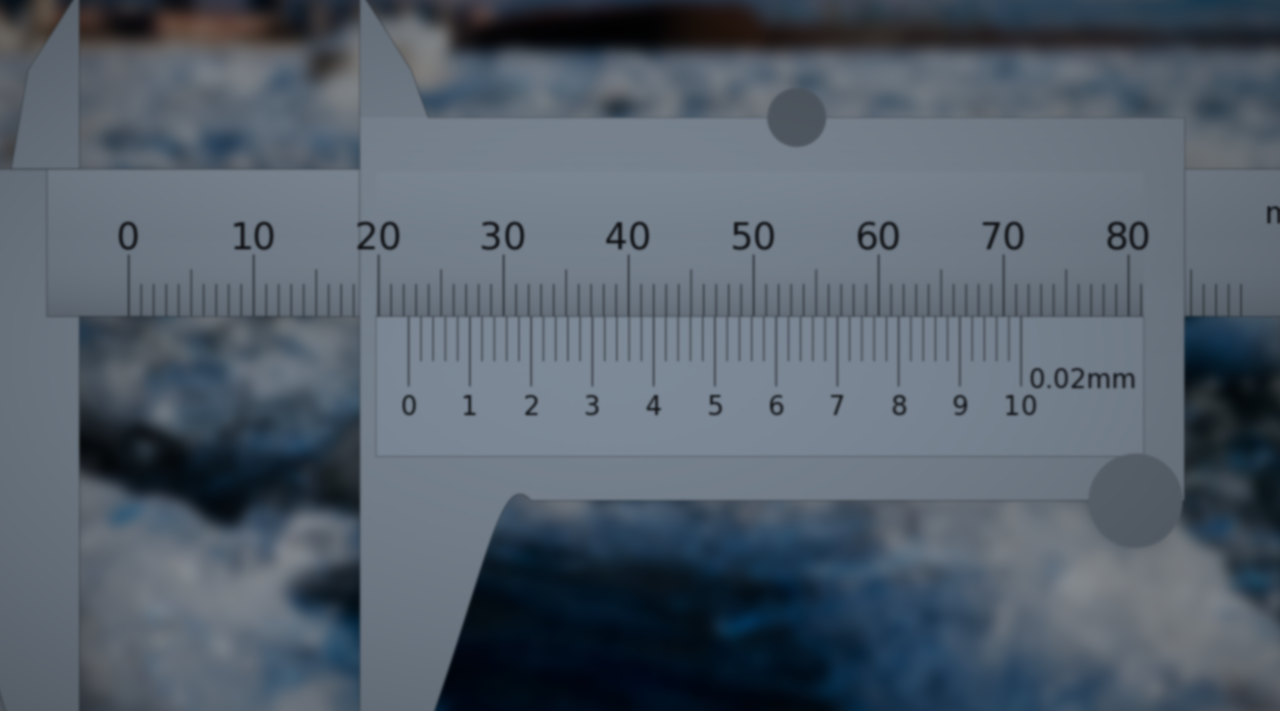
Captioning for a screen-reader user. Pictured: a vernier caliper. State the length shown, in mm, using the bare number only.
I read 22.4
